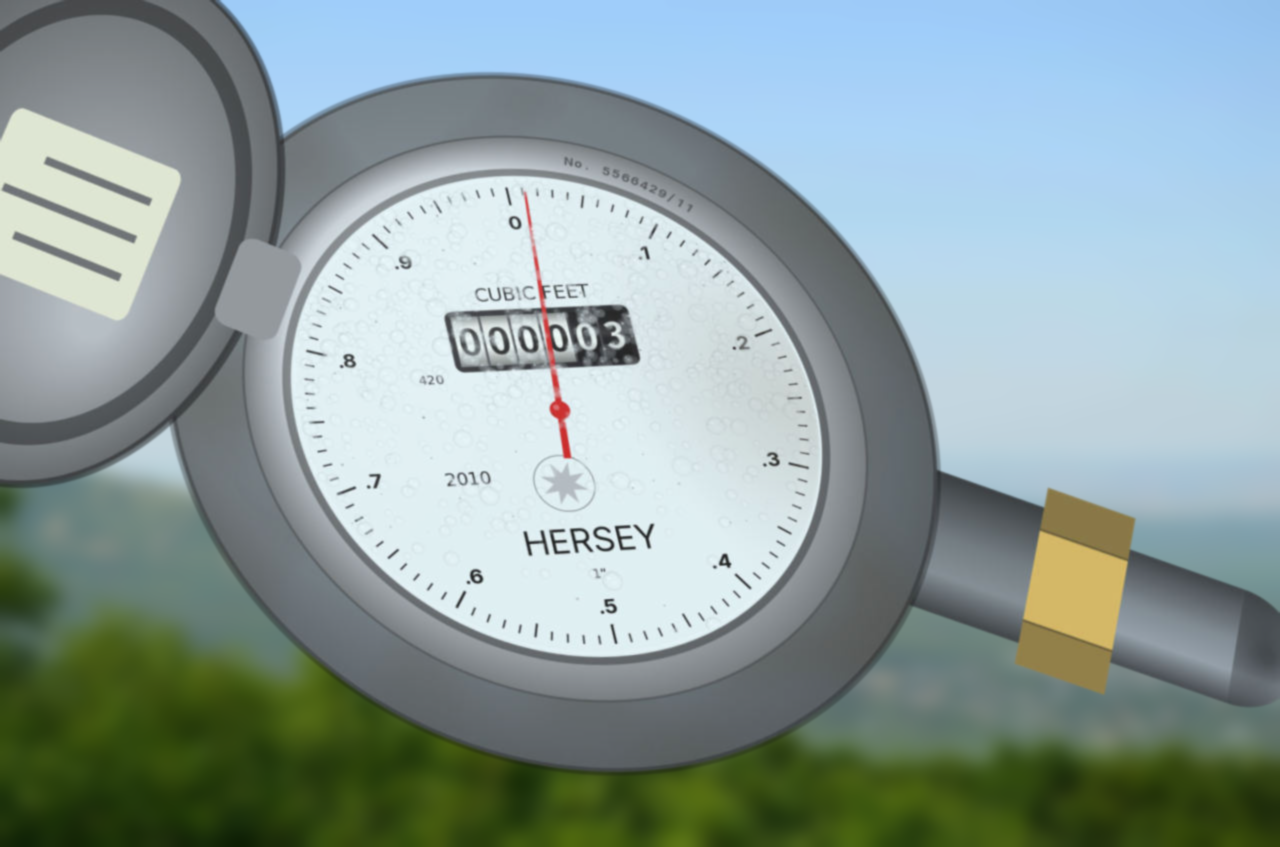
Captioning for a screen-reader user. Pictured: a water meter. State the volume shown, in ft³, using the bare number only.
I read 3.01
